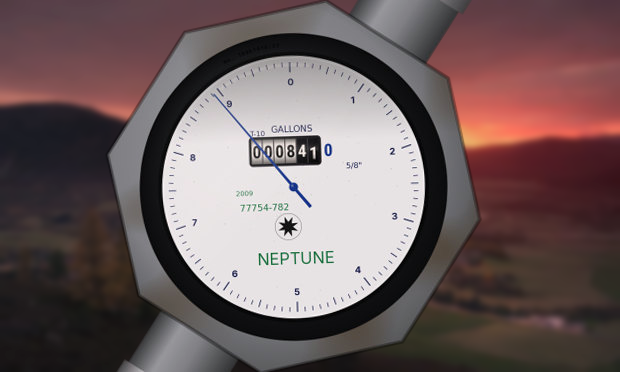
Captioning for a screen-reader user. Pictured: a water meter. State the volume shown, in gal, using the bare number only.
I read 8408.9
